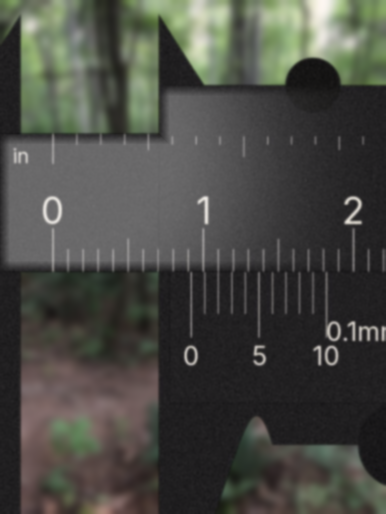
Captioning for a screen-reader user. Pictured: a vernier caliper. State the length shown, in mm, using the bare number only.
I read 9.2
